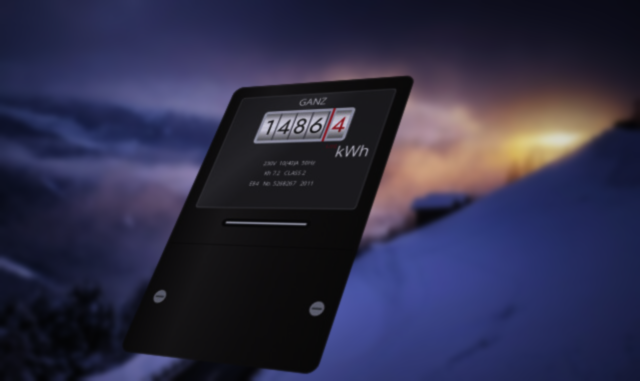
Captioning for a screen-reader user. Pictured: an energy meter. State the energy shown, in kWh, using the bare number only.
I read 1486.4
